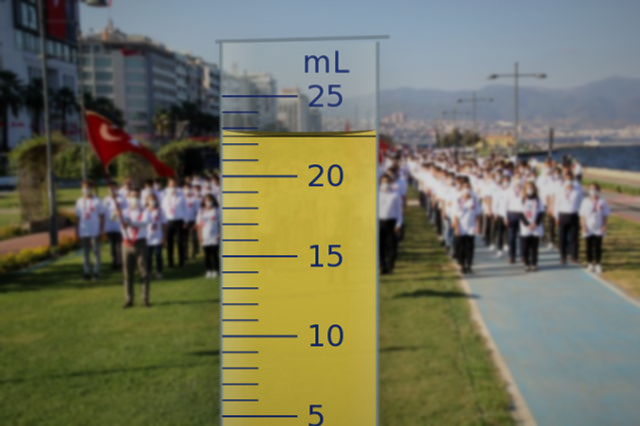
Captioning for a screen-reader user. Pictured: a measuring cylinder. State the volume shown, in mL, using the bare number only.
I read 22.5
